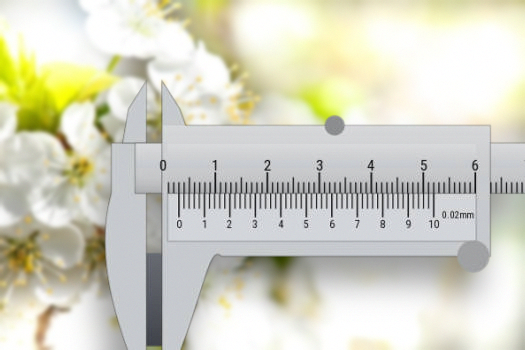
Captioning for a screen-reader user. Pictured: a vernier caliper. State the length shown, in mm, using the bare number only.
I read 3.0
